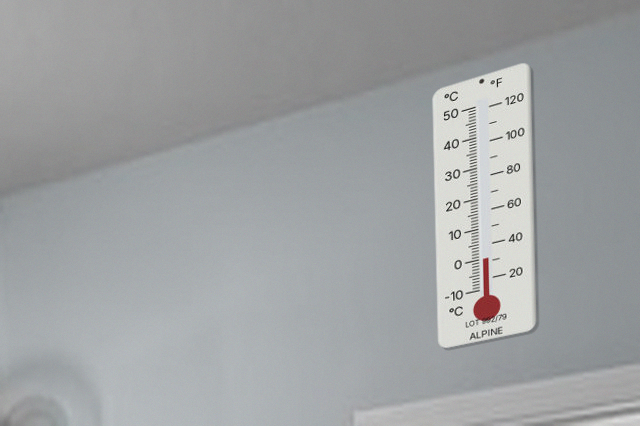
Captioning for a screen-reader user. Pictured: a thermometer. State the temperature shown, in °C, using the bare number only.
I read 0
